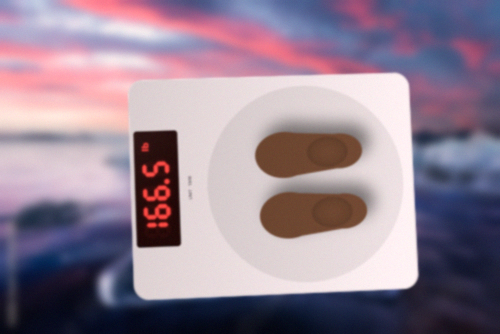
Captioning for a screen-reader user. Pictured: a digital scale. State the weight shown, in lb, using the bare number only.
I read 166.5
